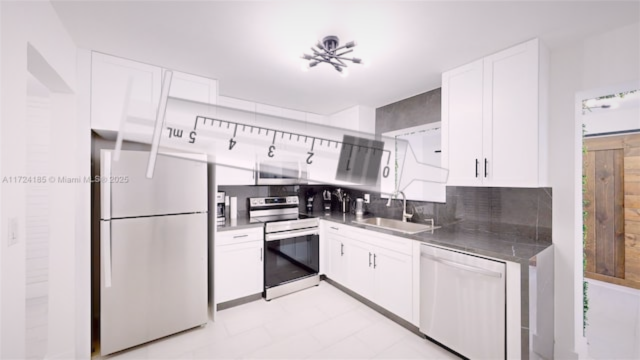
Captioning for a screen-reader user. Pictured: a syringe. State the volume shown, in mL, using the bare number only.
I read 0.2
